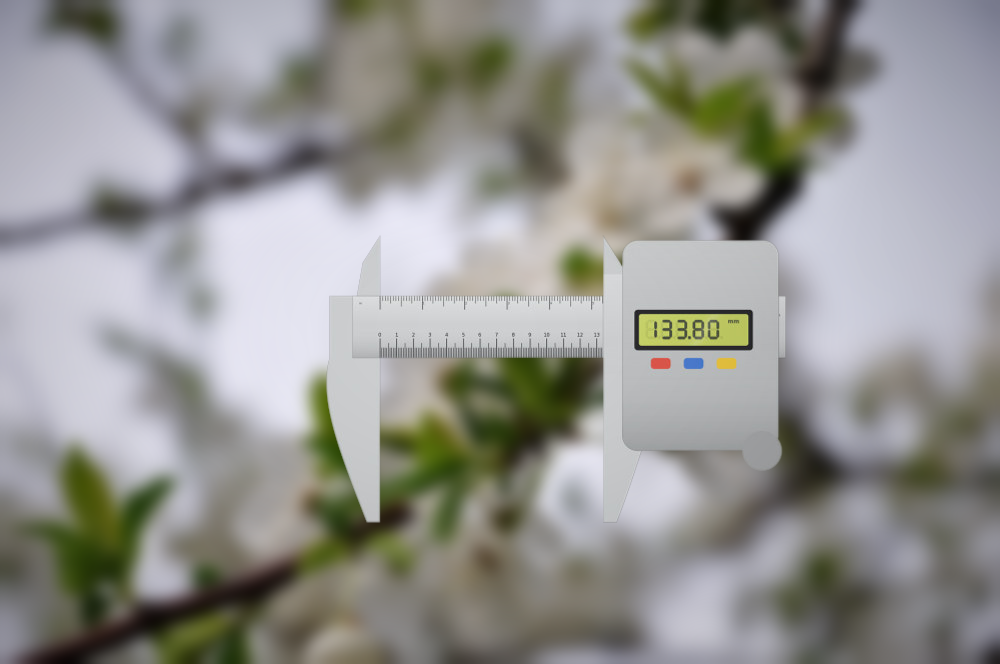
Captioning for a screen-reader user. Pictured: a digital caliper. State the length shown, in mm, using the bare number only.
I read 133.80
